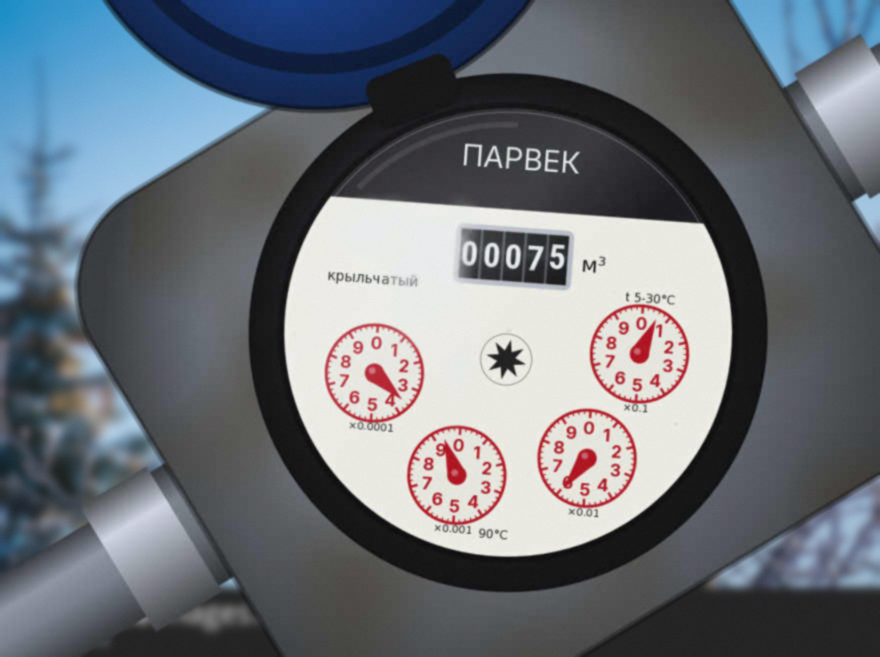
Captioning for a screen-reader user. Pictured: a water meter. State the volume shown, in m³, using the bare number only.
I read 75.0593
